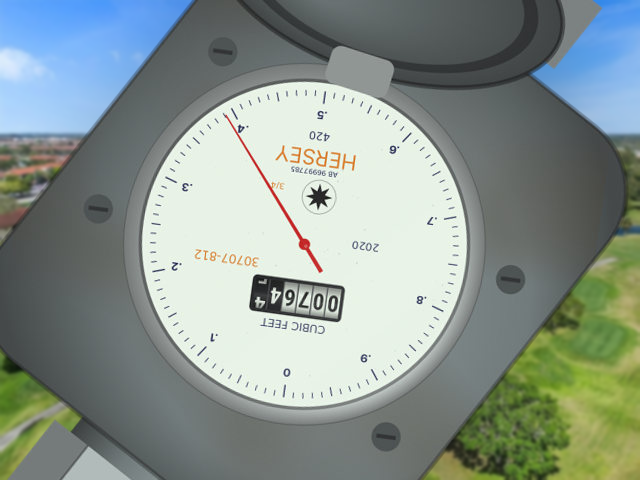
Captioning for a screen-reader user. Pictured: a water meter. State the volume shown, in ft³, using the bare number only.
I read 7644.39
